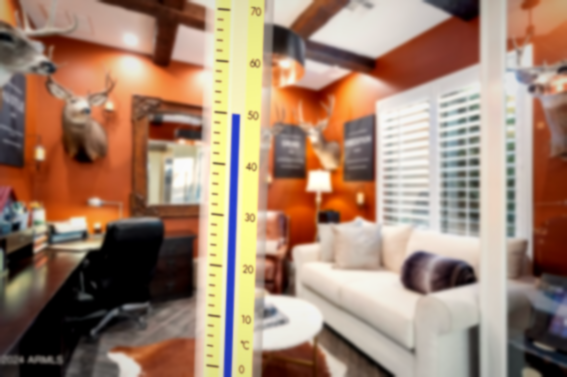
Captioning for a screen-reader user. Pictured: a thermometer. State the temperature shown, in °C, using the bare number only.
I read 50
